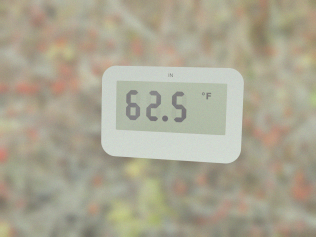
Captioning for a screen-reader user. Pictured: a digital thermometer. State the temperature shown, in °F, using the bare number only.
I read 62.5
